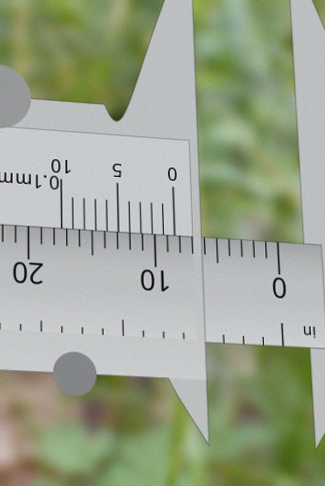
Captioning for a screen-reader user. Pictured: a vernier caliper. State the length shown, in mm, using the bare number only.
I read 8.4
